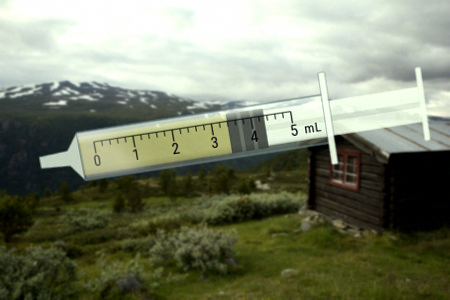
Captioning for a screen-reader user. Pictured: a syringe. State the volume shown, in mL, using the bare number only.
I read 3.4
